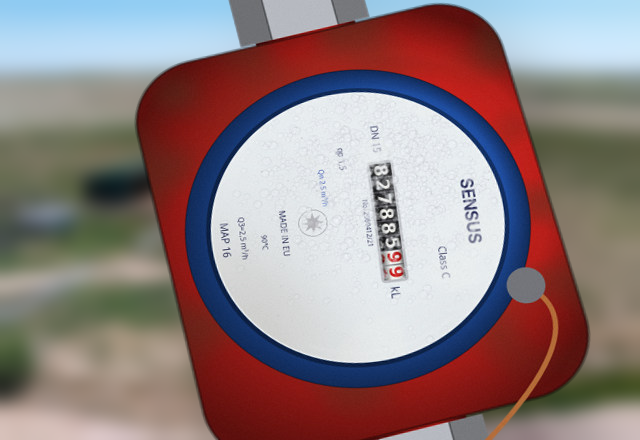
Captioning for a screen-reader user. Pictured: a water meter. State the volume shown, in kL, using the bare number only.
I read 827885.99
